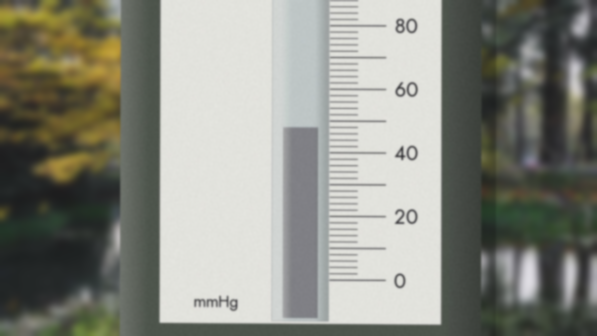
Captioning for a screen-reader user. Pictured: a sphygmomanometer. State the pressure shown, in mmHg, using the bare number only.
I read 48
